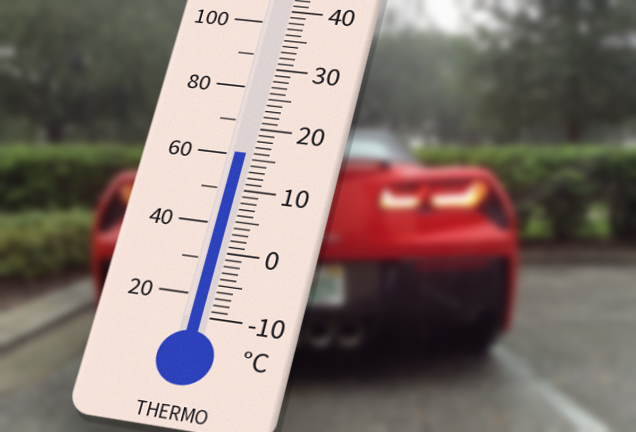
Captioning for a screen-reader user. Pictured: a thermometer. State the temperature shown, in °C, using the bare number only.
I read 16
